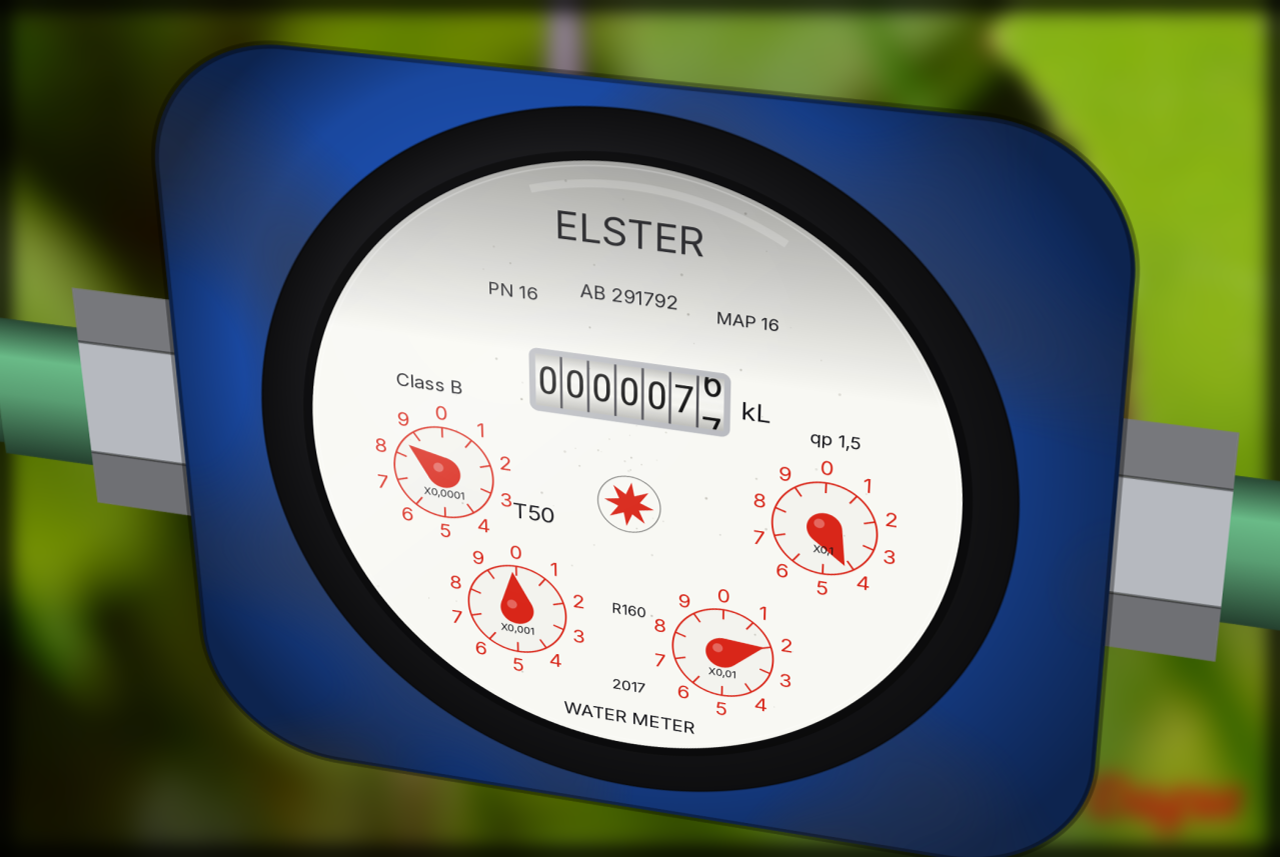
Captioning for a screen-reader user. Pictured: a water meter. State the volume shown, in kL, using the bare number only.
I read 76.4198
